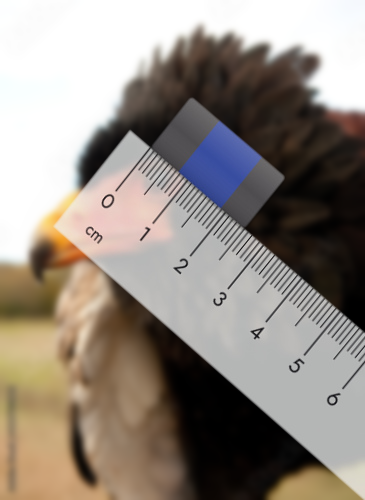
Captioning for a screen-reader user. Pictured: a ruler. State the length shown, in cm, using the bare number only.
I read 2.5
